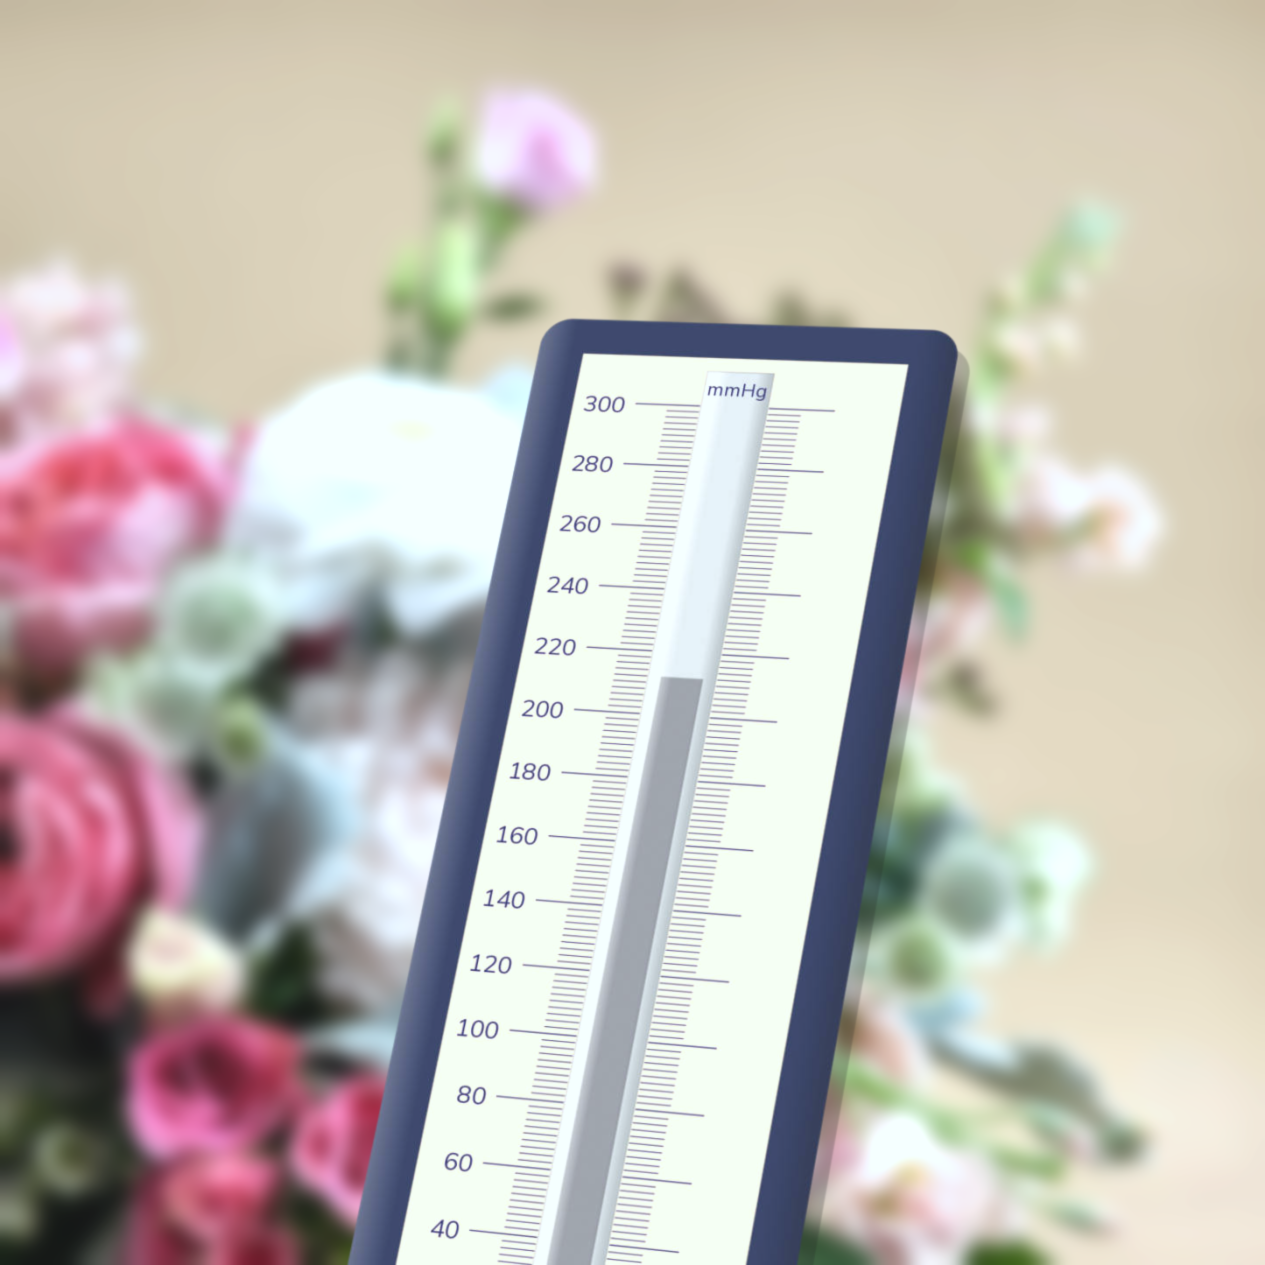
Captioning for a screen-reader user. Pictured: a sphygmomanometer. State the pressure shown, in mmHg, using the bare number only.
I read 212
